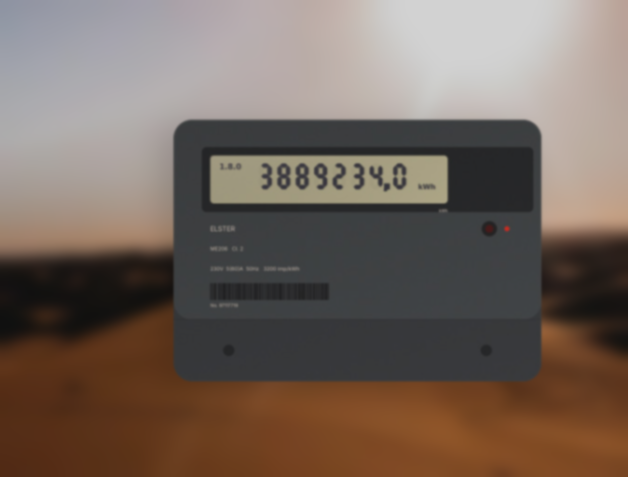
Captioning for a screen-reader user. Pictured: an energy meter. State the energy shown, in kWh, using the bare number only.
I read 3889234.0
